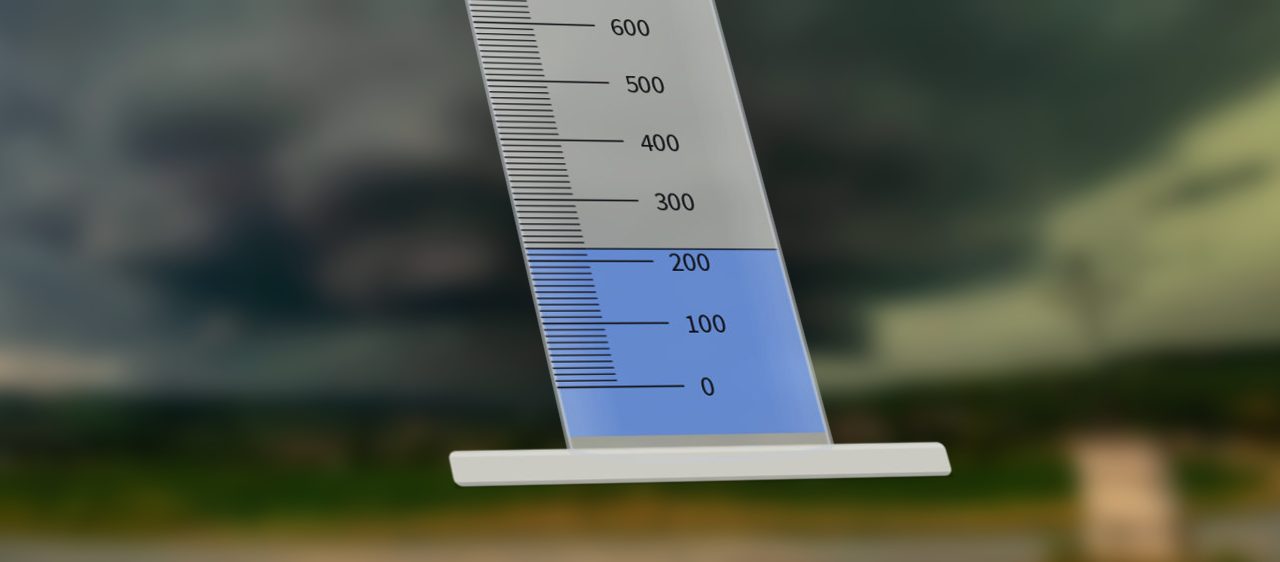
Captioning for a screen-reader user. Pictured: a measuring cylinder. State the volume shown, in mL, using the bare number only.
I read 220
